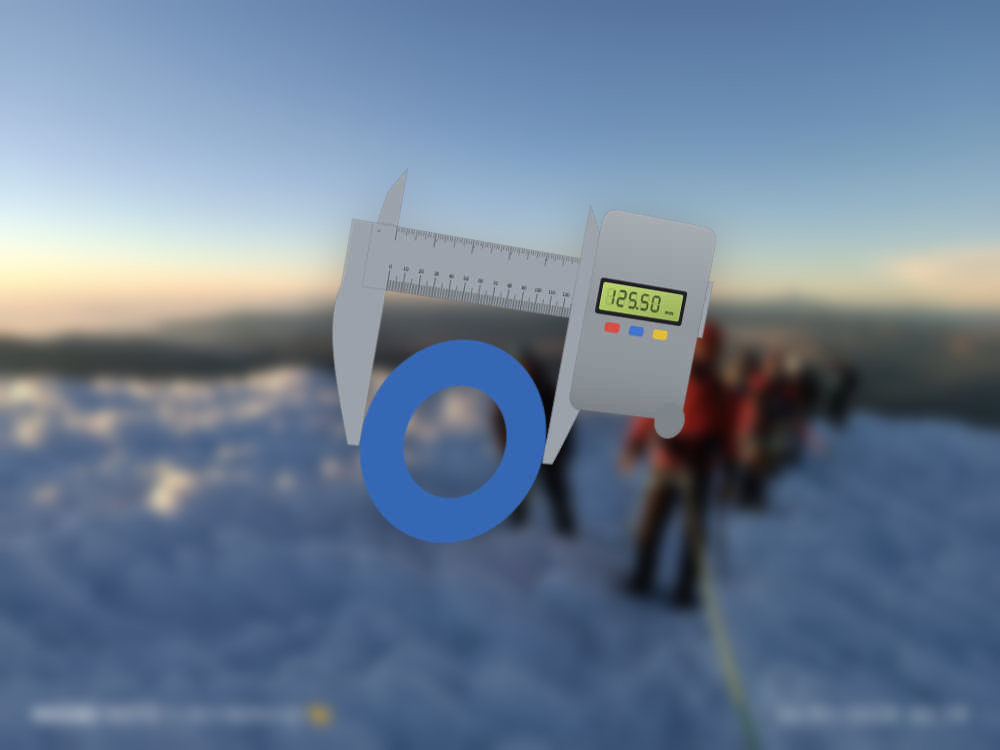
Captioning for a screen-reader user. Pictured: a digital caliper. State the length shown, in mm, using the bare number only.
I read 125.50
